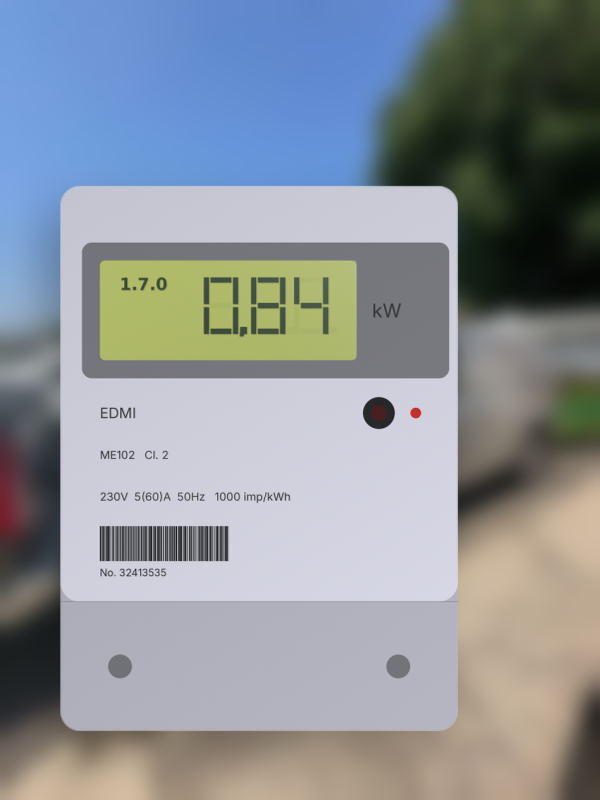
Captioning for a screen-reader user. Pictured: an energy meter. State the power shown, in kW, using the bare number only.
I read 0.84
